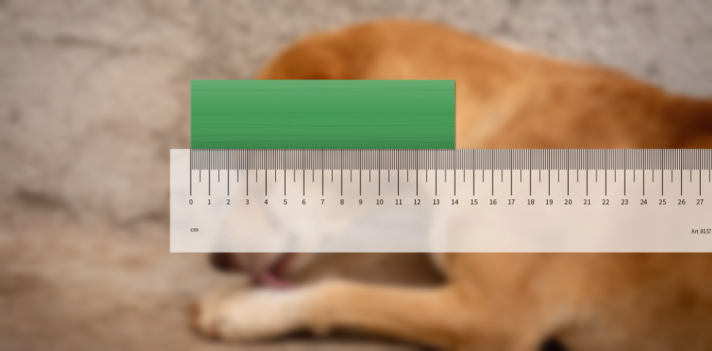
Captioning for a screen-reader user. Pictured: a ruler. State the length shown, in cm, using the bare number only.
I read 14
